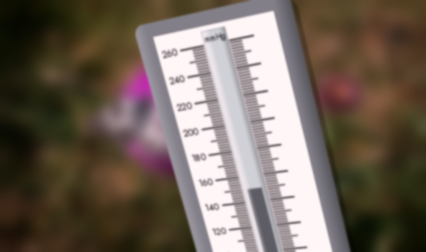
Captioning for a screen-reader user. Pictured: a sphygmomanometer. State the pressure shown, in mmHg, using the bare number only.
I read 150
